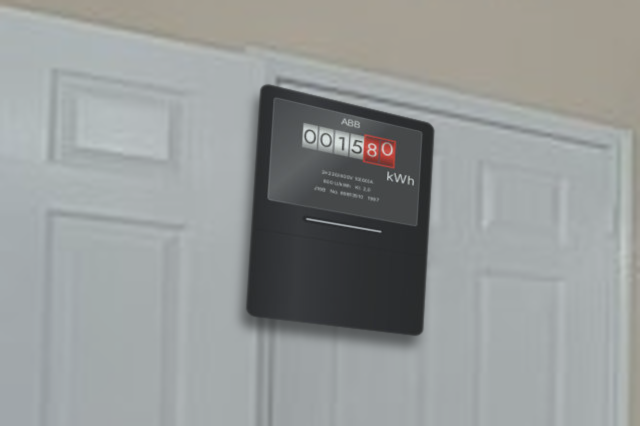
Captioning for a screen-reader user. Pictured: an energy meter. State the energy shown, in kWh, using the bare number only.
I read 15.80
